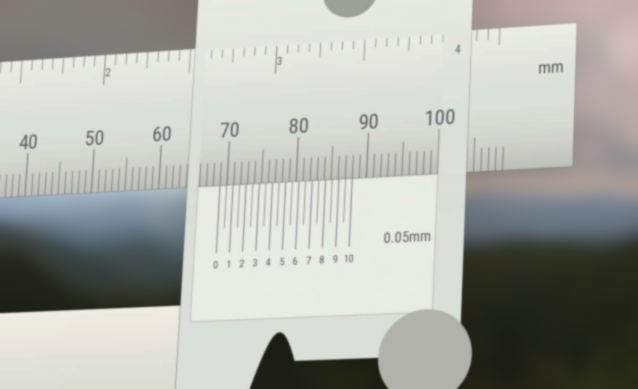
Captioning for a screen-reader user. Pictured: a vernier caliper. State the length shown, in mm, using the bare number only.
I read 69.0
